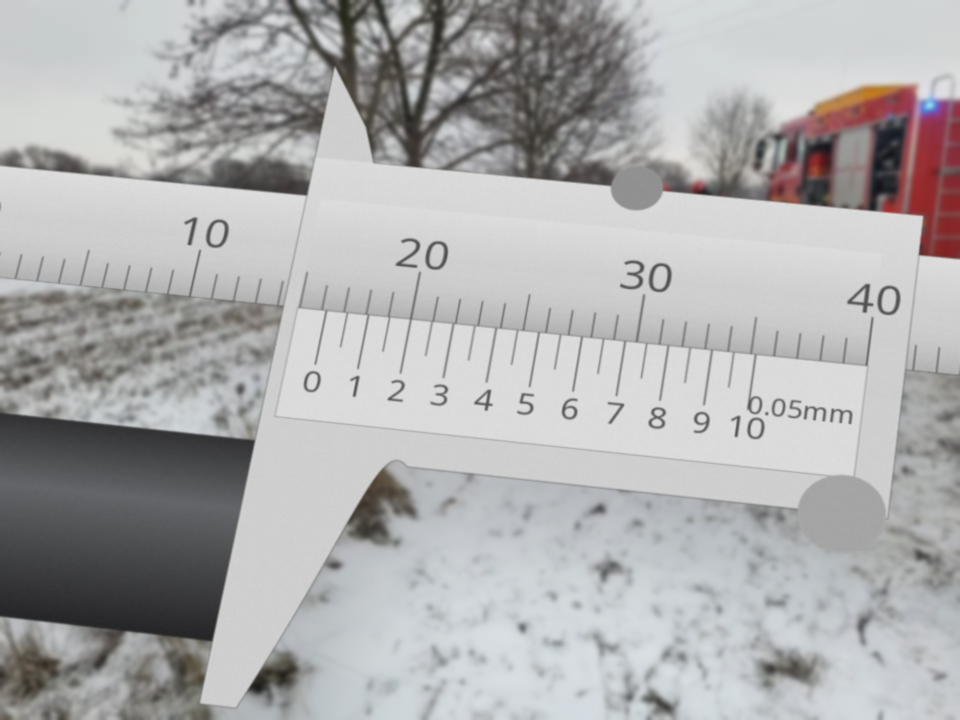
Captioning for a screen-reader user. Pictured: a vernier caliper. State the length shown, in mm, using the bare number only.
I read 16.2
